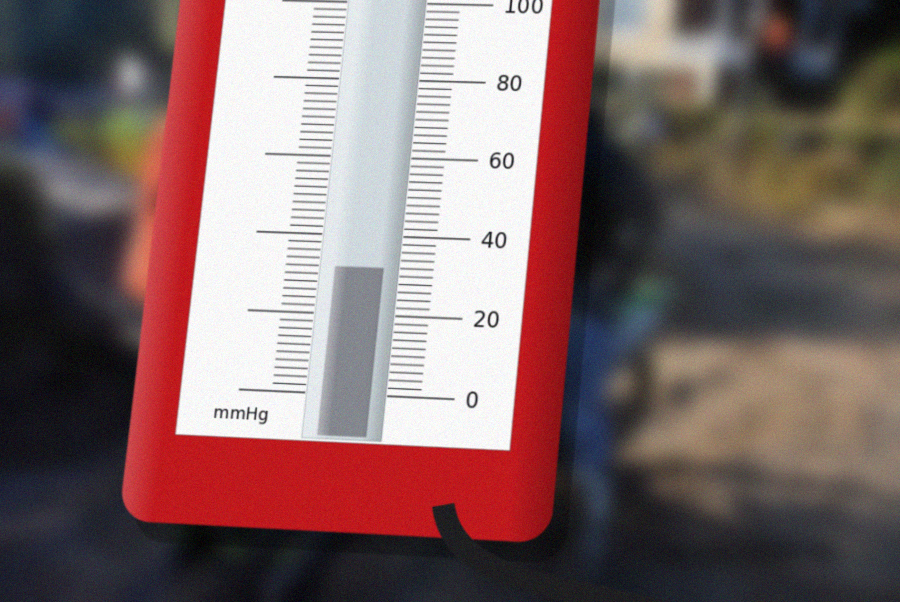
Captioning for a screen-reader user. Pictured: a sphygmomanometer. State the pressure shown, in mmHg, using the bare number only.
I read 32
